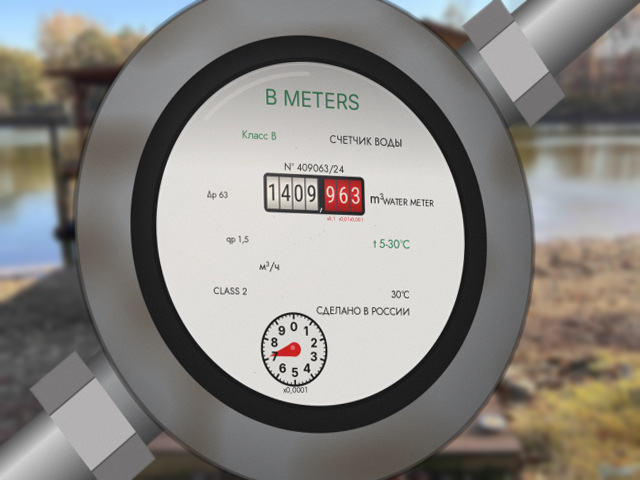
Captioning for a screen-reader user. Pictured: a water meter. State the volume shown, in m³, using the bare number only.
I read 1409.9637
